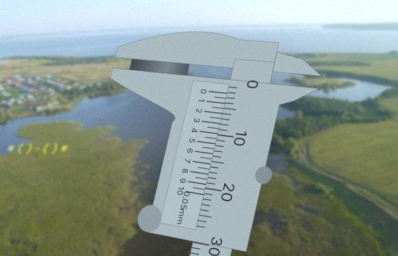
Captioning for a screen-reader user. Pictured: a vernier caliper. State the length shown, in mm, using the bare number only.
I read 2.2
